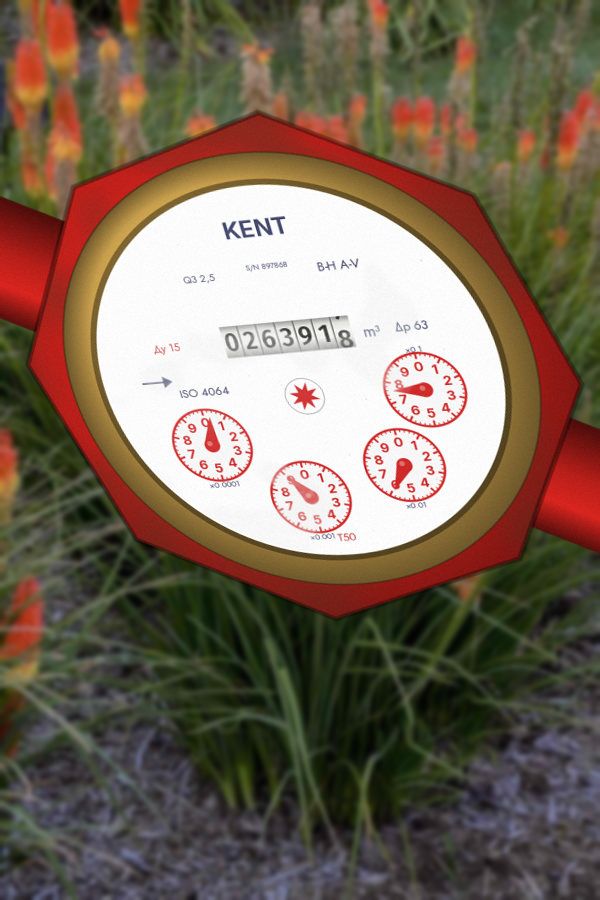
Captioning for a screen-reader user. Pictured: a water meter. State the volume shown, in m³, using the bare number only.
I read 263917.7590
